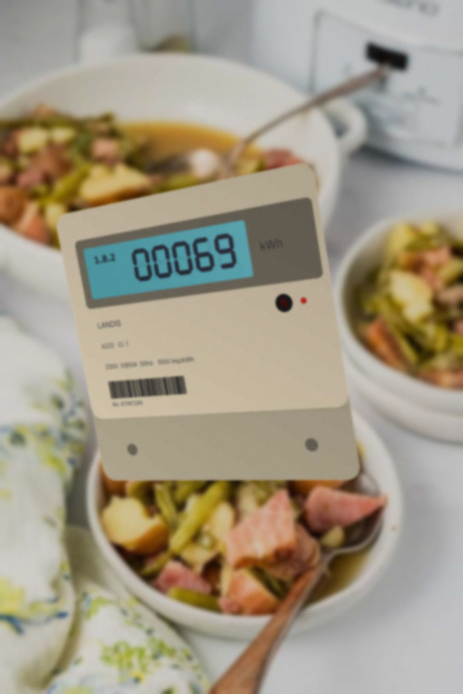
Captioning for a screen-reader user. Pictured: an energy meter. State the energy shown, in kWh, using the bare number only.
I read 69
